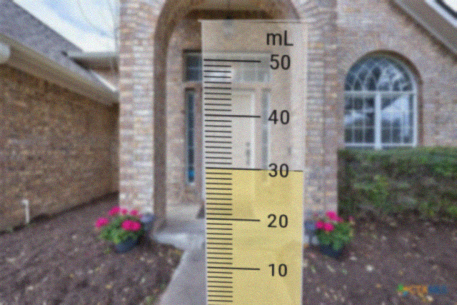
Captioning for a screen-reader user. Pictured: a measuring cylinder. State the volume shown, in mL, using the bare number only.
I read 30
